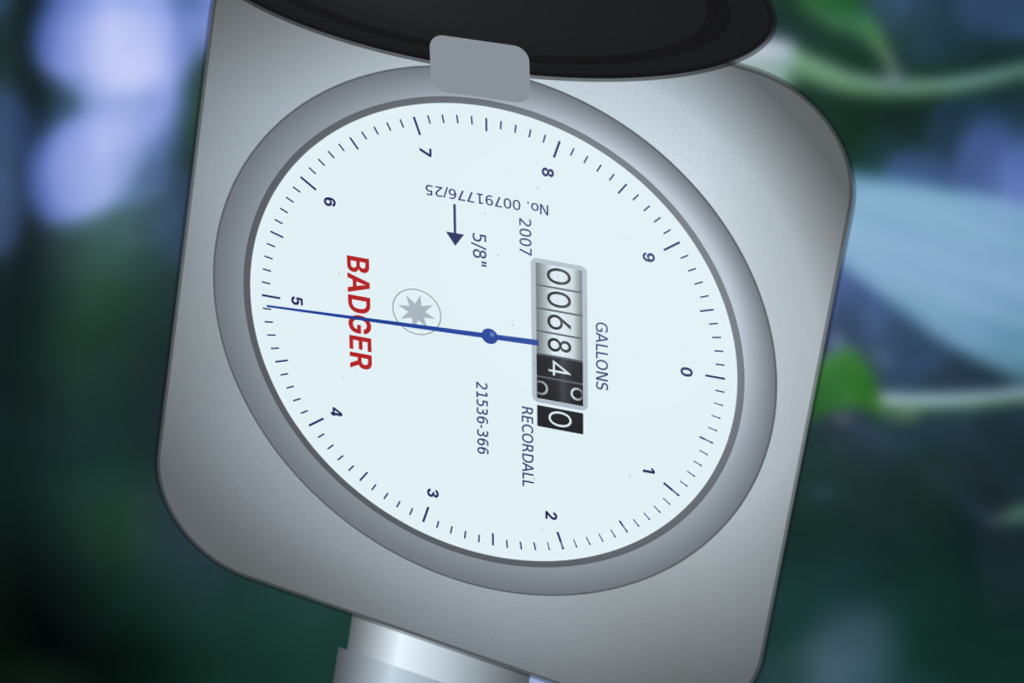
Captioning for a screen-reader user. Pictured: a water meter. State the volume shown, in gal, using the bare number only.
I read 68484.9
